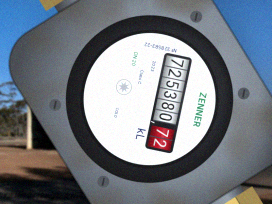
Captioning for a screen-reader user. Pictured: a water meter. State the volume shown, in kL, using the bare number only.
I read 725380.72
